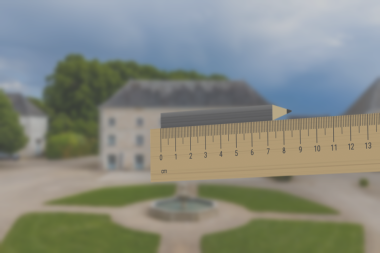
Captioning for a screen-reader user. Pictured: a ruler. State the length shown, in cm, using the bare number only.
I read 8.5
